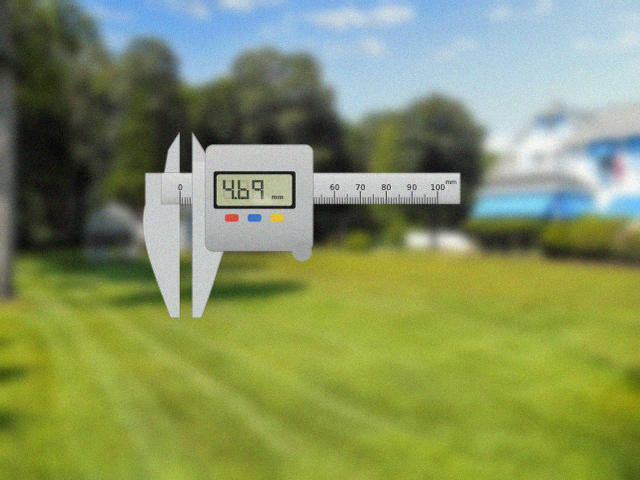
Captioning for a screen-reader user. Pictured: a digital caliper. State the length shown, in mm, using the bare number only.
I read 4.69
